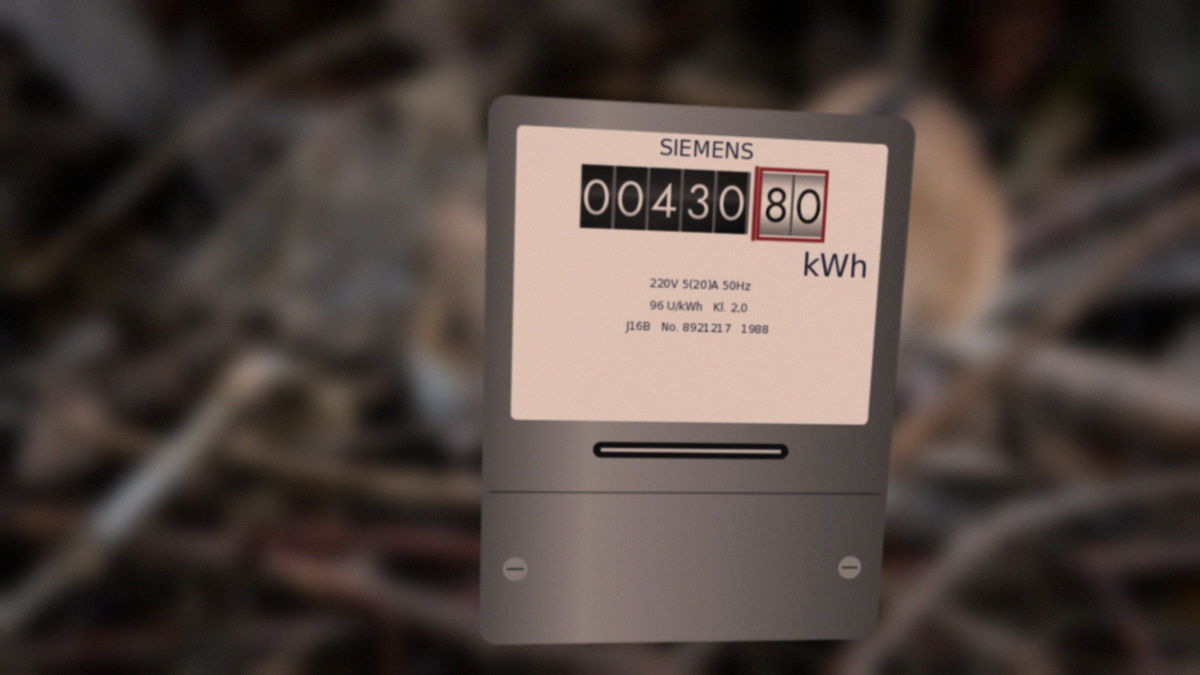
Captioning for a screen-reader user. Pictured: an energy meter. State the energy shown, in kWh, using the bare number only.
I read 430.80
